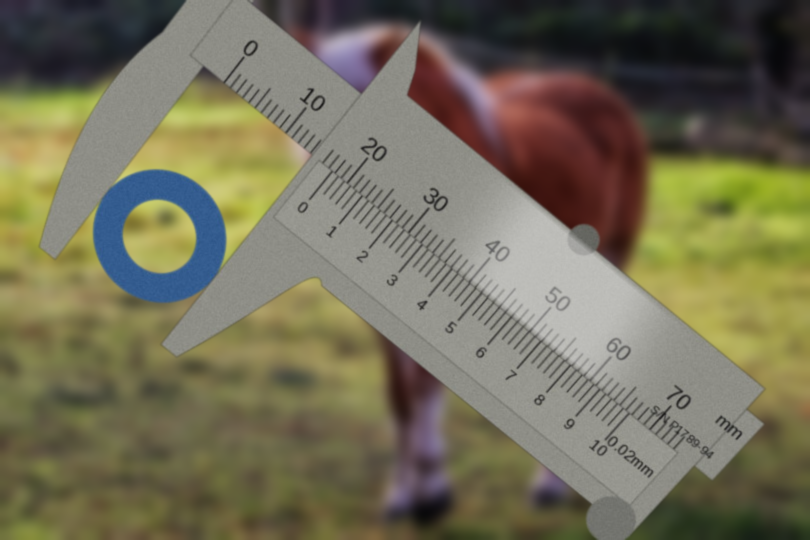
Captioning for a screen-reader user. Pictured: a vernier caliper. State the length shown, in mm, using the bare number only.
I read 17.6
